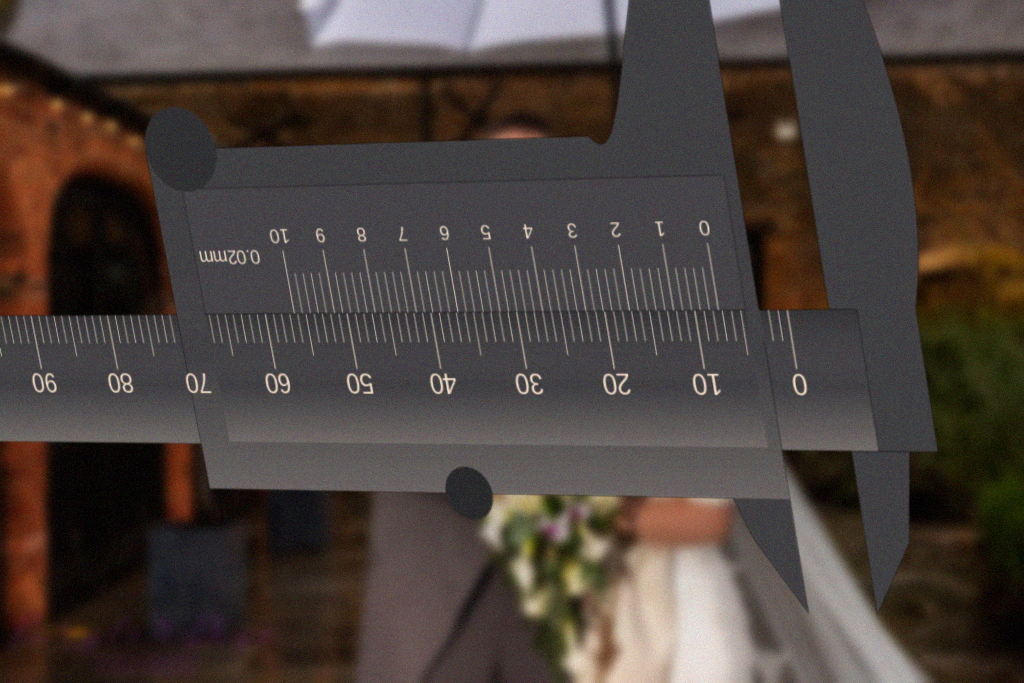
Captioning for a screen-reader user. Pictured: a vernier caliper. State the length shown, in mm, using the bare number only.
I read 7.4
